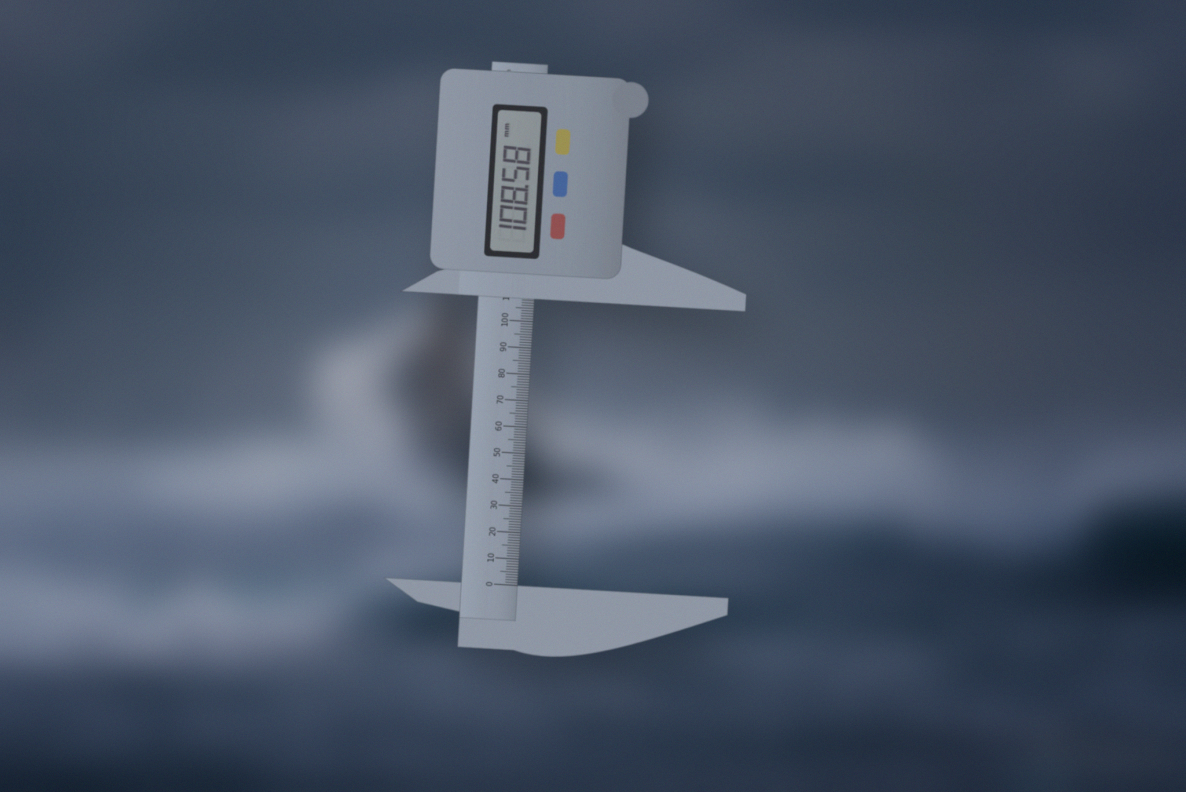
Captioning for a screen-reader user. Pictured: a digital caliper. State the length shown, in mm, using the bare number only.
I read 108.58
